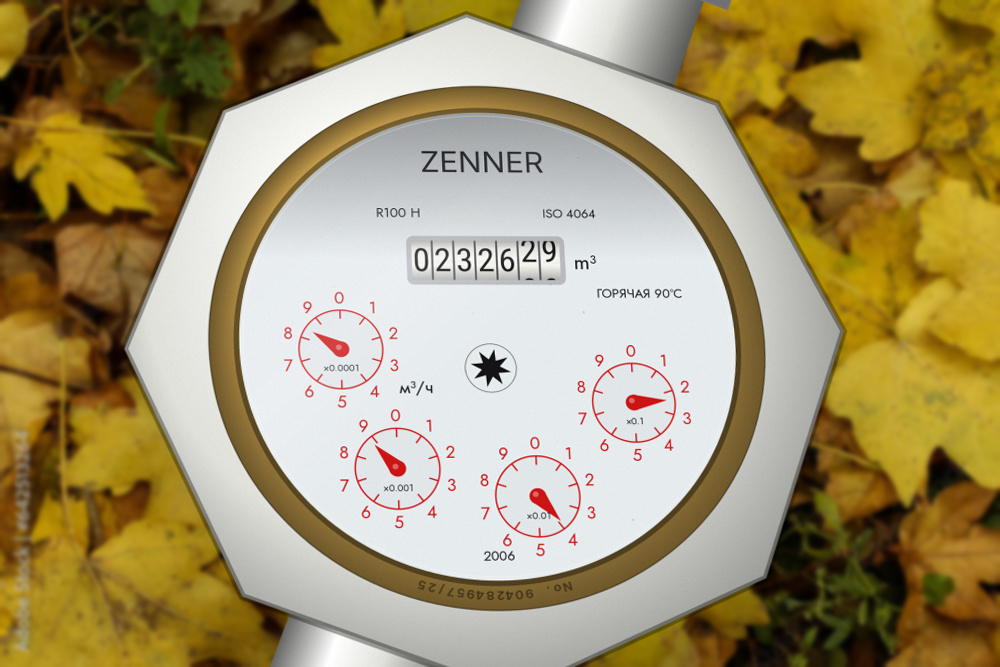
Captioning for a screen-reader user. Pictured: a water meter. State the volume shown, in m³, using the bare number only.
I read 232629.2388
